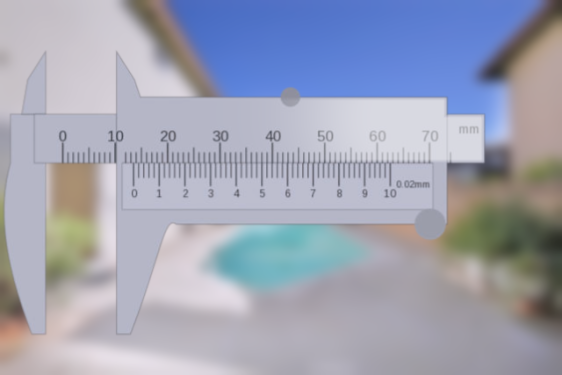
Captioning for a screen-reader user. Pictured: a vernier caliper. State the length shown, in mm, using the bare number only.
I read 13.5
